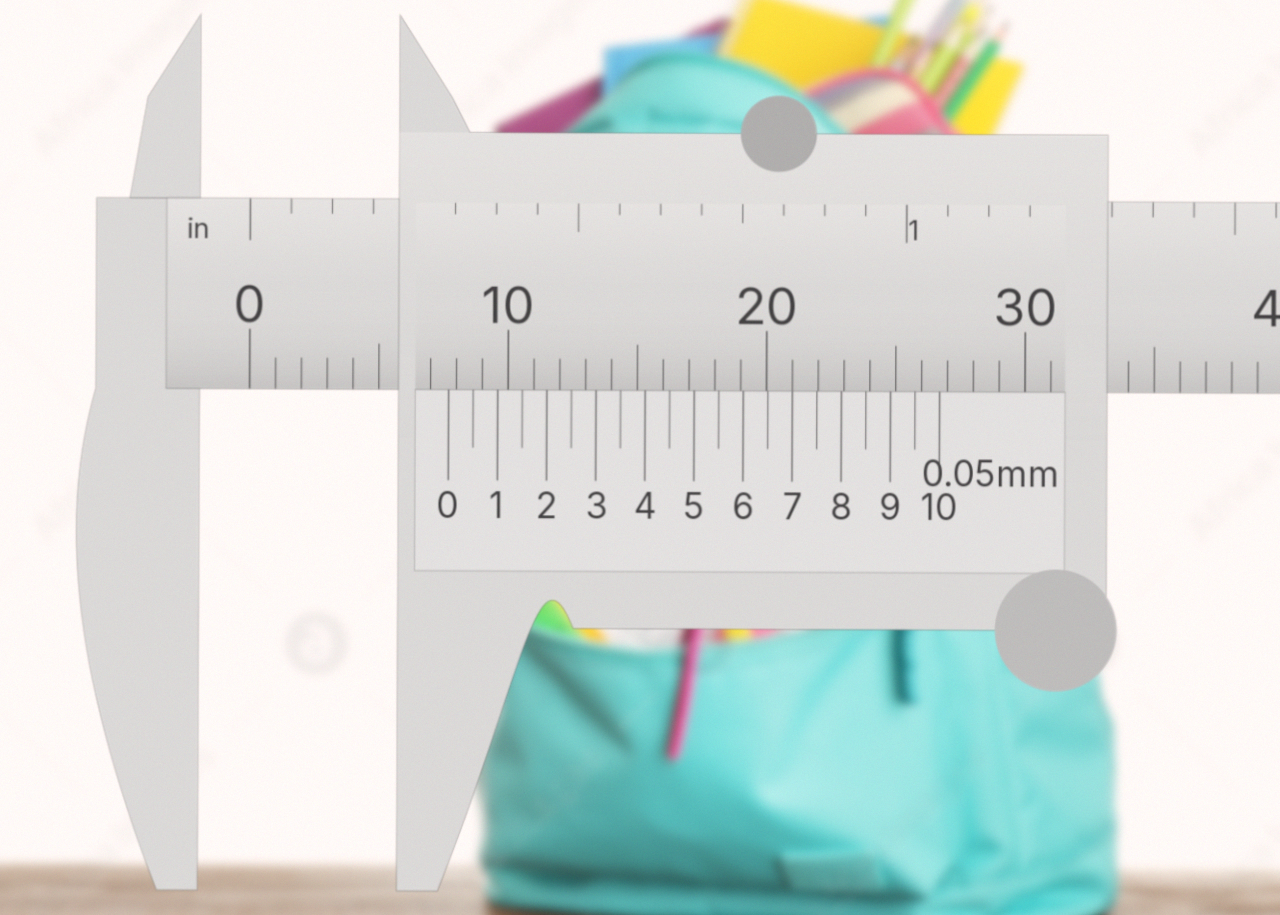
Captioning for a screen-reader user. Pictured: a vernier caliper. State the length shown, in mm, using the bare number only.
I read 7.7
